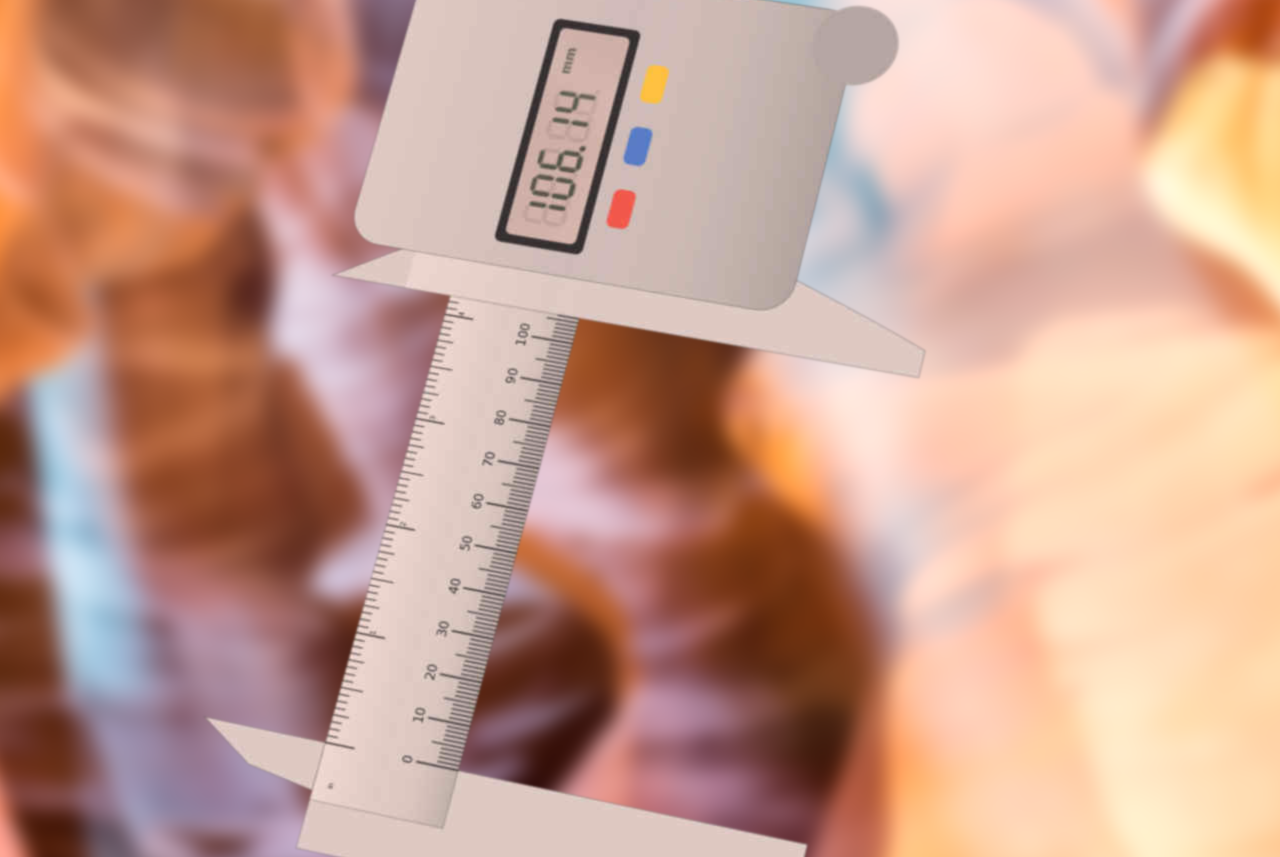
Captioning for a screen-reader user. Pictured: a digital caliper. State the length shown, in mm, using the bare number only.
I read 106.14
